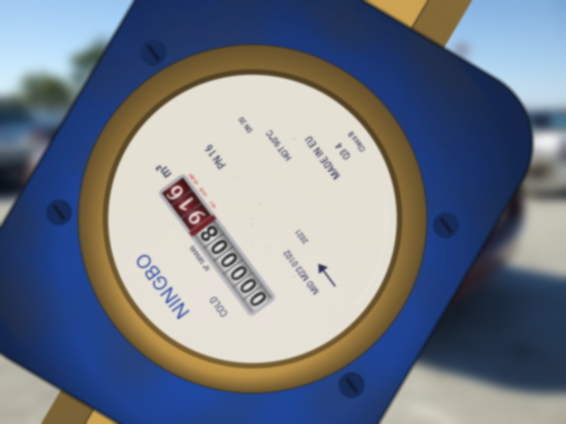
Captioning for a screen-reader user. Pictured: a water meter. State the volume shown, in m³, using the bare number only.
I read 8.916
